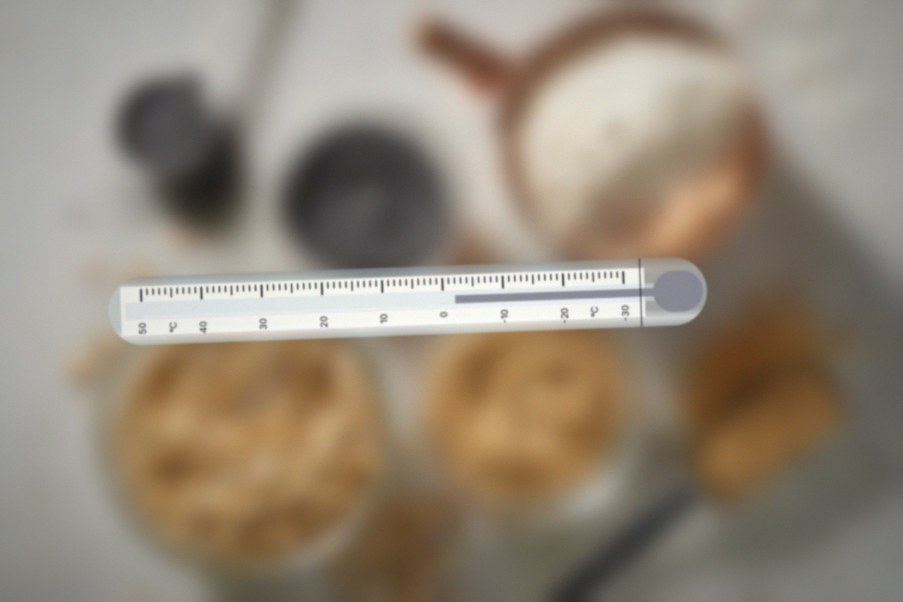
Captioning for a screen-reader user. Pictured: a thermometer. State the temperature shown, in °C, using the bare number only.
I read -2
